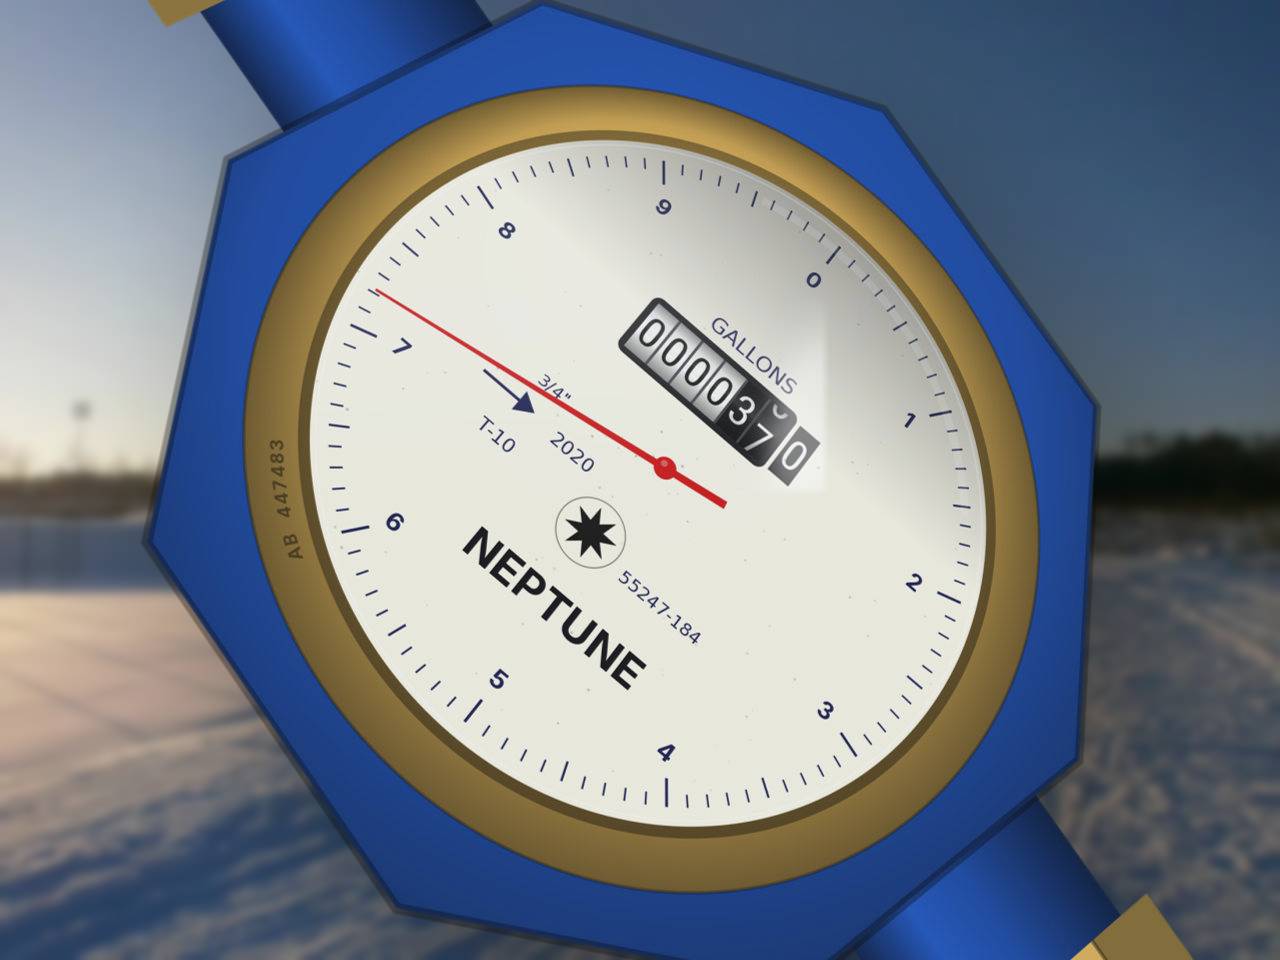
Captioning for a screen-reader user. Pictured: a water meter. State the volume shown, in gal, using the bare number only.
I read 367.2
